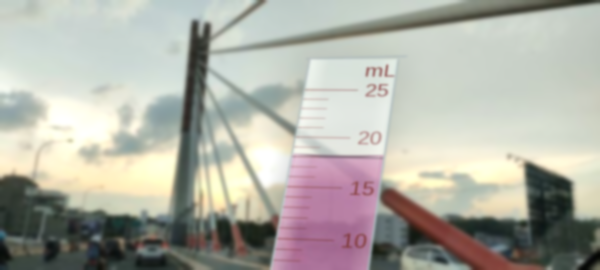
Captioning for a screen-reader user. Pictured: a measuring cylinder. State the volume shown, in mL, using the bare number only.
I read 18
